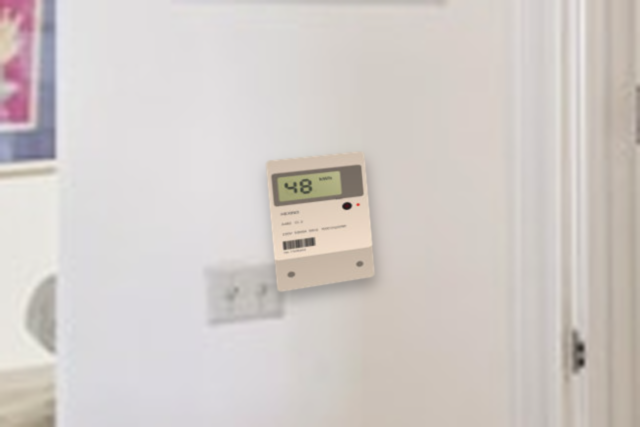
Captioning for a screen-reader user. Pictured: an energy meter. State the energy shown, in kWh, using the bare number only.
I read 48
